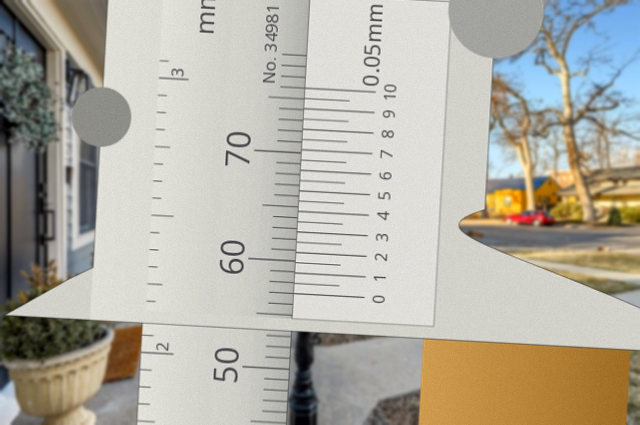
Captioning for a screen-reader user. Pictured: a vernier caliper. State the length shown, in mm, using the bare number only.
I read 57.0
